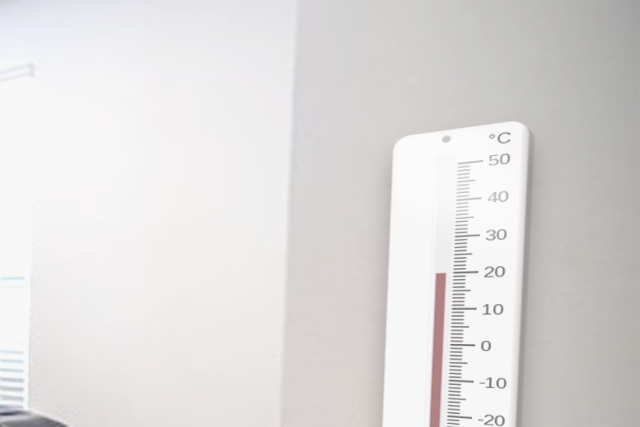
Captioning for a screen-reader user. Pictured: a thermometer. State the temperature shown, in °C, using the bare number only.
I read 20
